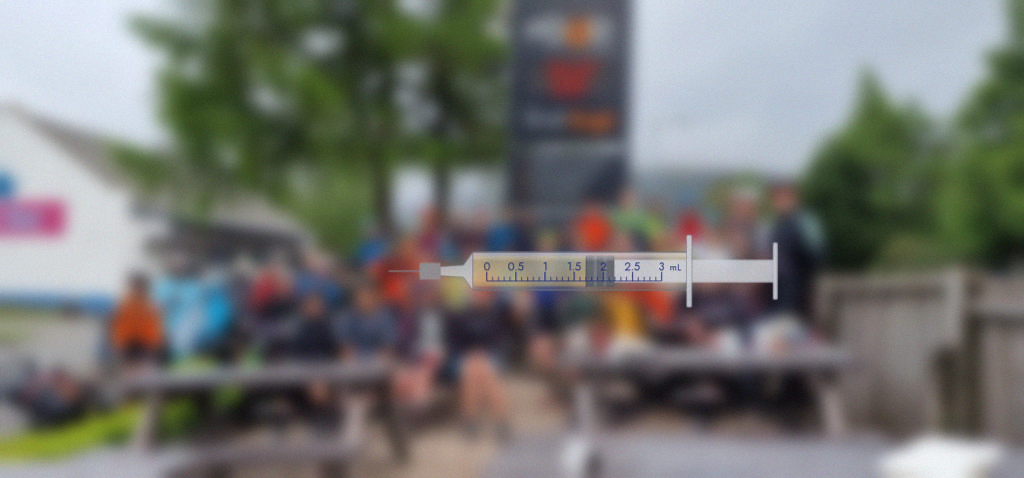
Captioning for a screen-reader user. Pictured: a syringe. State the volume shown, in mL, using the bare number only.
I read 1.7
